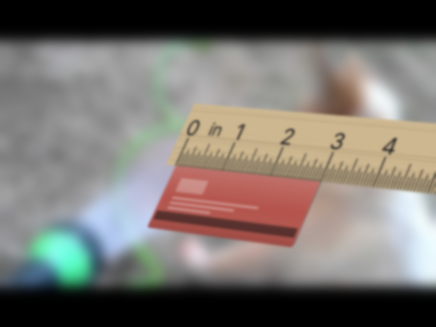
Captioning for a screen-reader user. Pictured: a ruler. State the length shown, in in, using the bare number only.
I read 3
